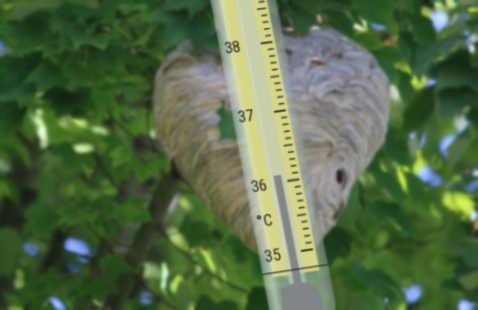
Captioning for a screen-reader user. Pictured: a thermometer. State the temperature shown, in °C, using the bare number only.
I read 36.1
